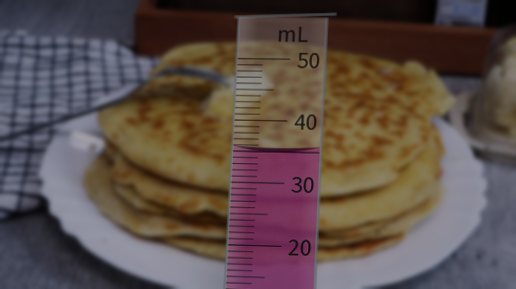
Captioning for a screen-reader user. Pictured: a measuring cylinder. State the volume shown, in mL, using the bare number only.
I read 35
